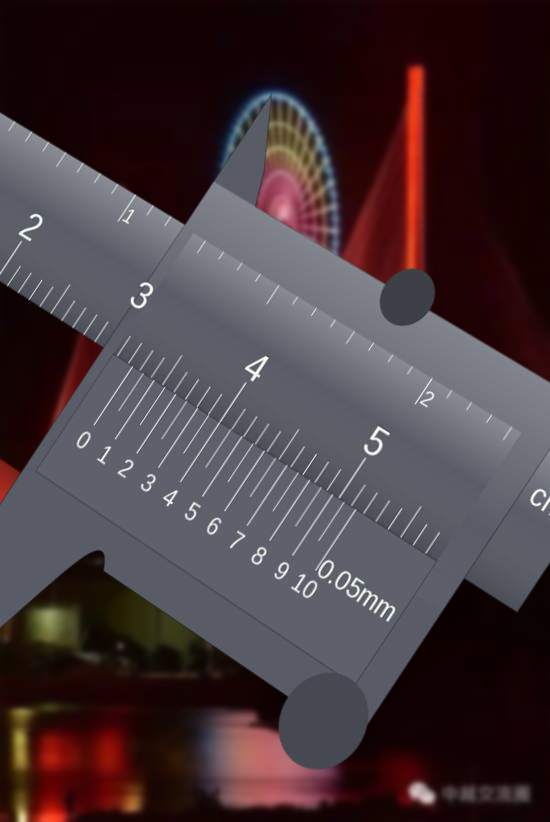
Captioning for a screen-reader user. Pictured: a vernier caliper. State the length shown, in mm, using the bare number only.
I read 32.4
